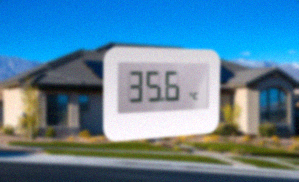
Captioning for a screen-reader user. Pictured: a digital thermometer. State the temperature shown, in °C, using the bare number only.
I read 35.6
